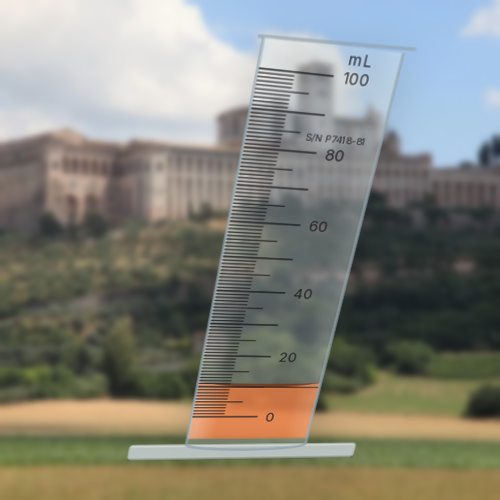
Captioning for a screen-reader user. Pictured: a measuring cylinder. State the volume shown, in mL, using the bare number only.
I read 10
